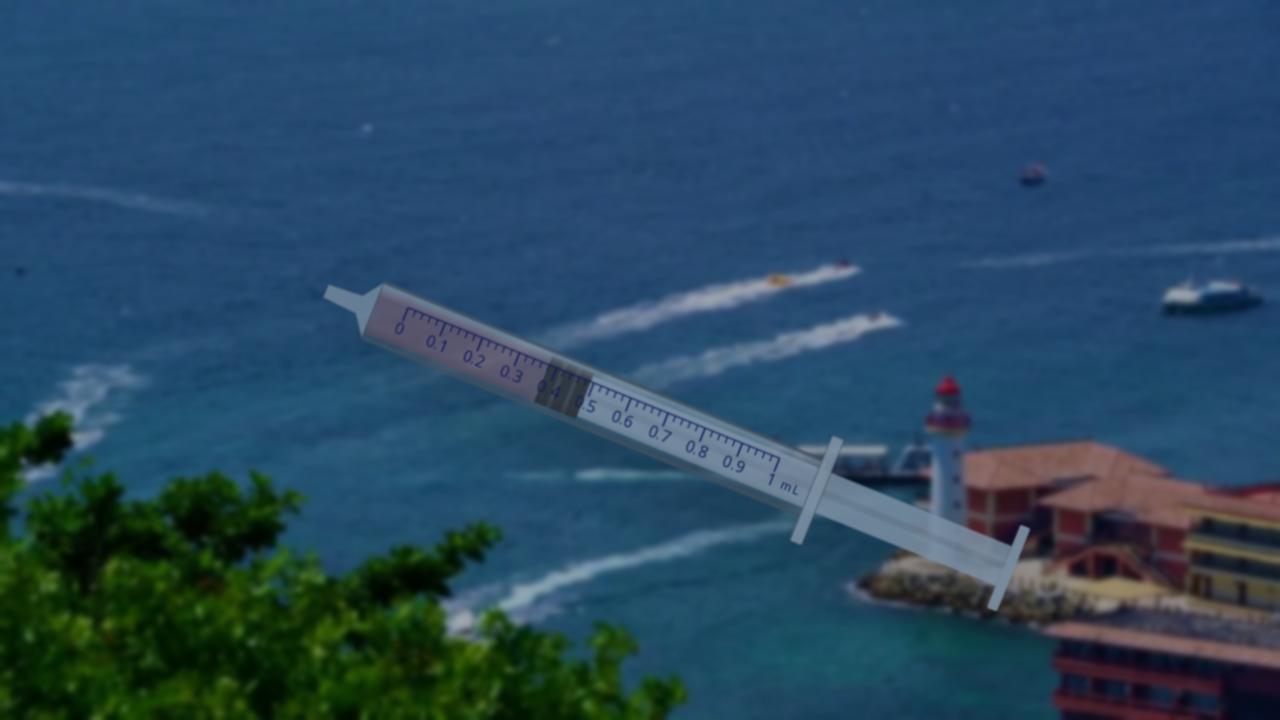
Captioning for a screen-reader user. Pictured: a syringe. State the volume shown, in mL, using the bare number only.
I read 0.38
